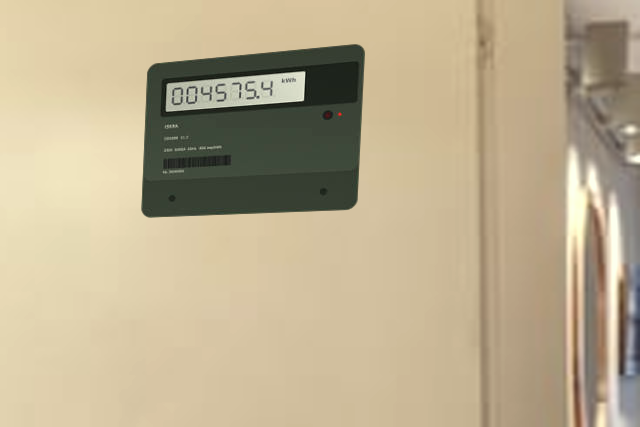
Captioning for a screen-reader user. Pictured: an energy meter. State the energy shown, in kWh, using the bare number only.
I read 4575.4
